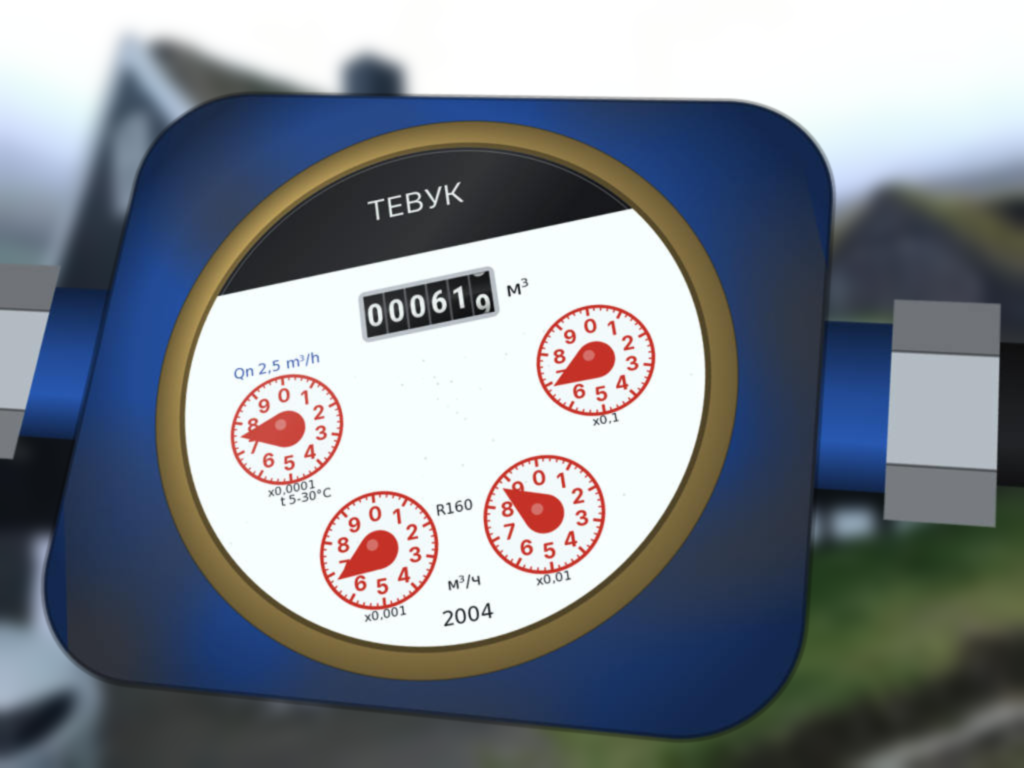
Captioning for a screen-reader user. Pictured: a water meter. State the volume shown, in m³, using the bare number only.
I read 618.6867
